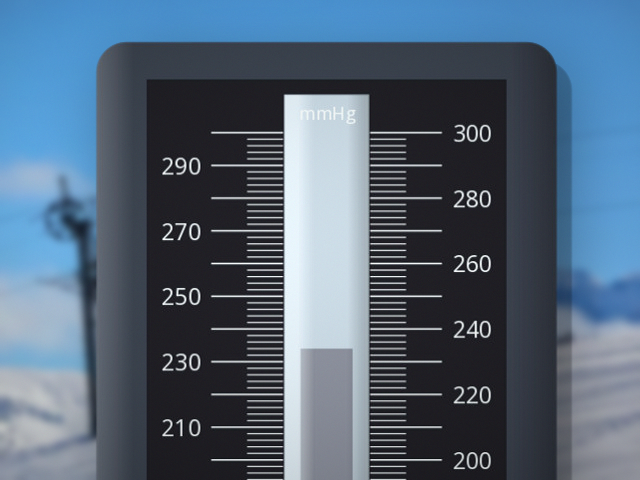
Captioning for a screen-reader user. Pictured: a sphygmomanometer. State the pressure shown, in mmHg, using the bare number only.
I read 234
